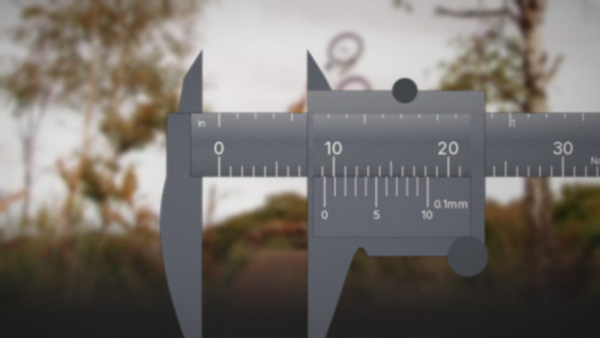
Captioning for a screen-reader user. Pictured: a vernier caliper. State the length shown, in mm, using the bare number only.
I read 9.2
